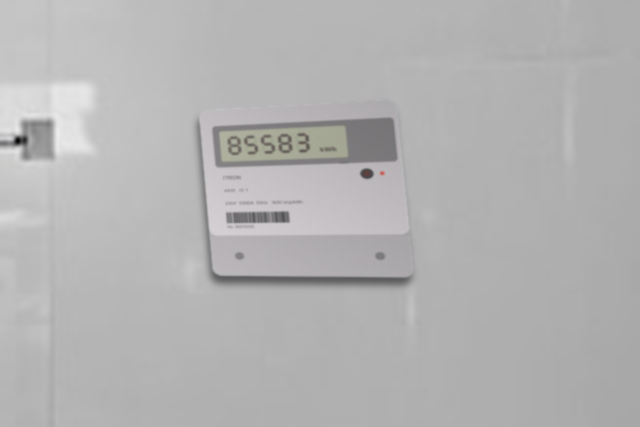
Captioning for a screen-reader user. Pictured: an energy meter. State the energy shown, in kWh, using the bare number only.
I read 85583
